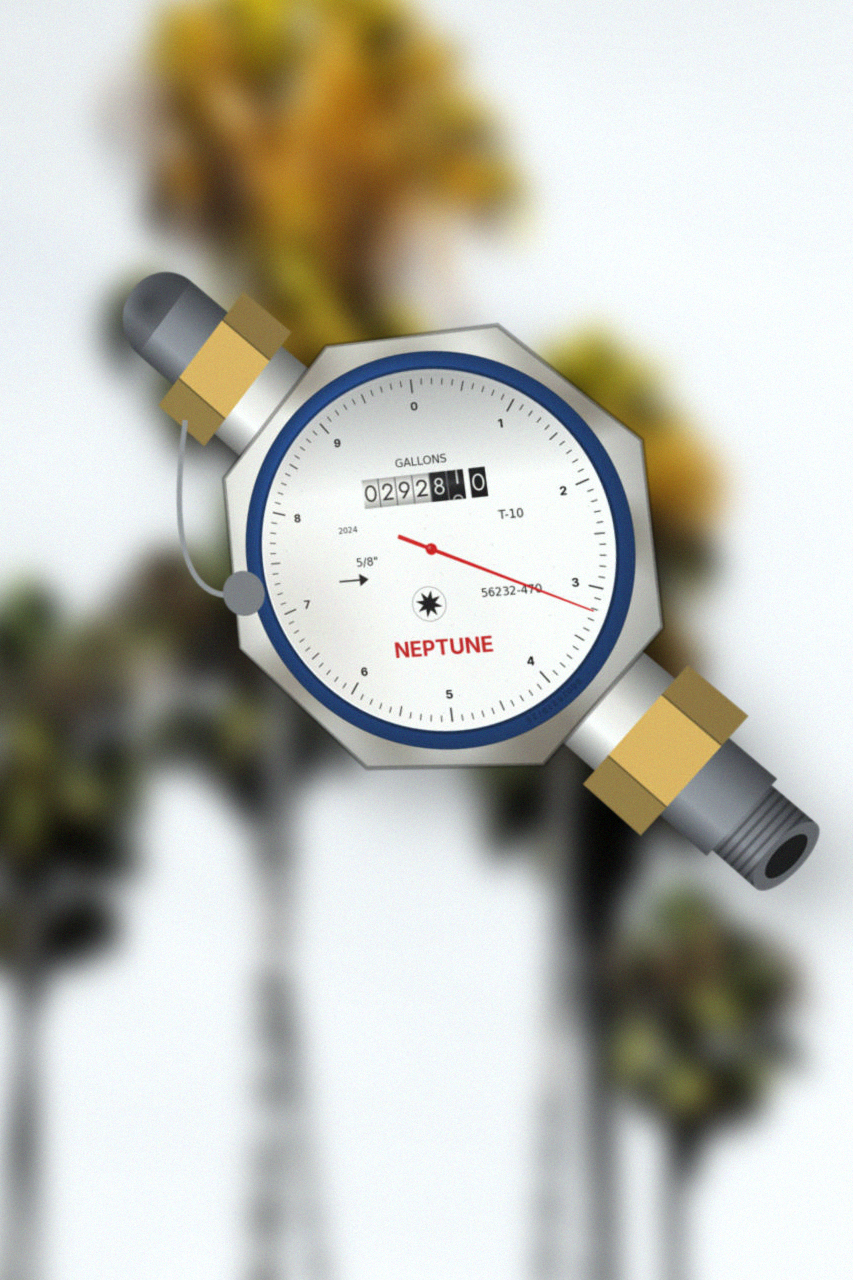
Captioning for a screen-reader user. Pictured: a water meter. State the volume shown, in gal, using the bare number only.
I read 292813.2
